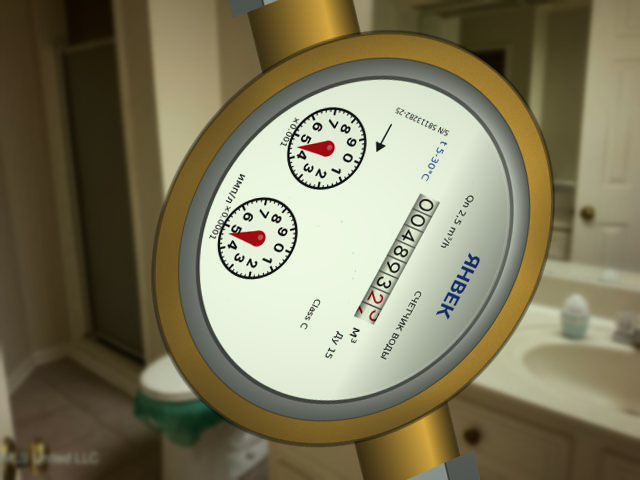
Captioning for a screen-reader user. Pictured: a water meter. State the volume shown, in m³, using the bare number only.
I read 4893.2544
